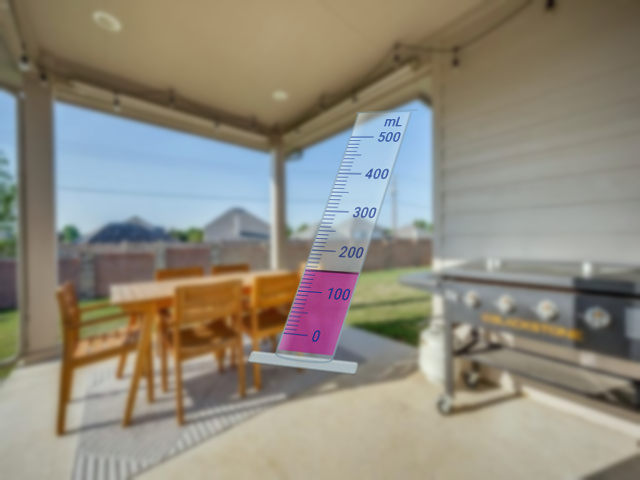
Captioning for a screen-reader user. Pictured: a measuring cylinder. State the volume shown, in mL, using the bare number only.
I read 150
